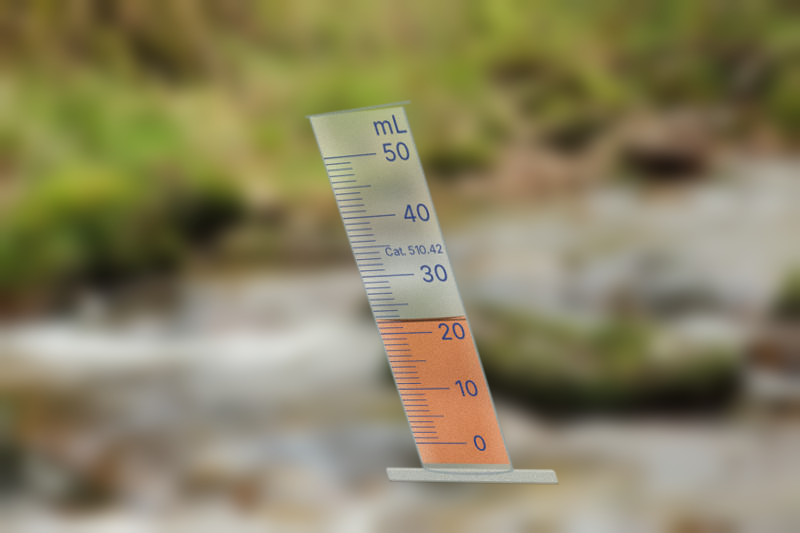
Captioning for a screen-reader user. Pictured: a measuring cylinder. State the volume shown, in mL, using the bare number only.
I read 22
